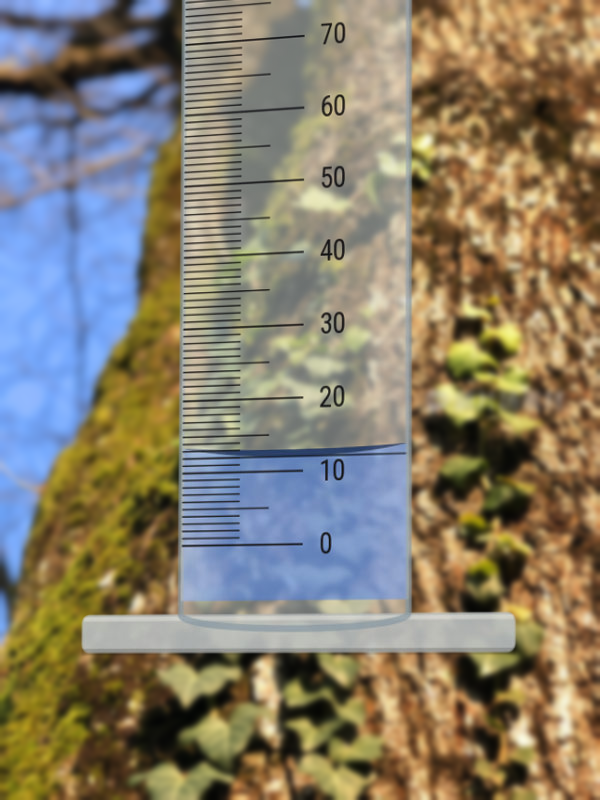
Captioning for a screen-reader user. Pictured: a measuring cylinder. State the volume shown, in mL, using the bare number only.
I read 12
